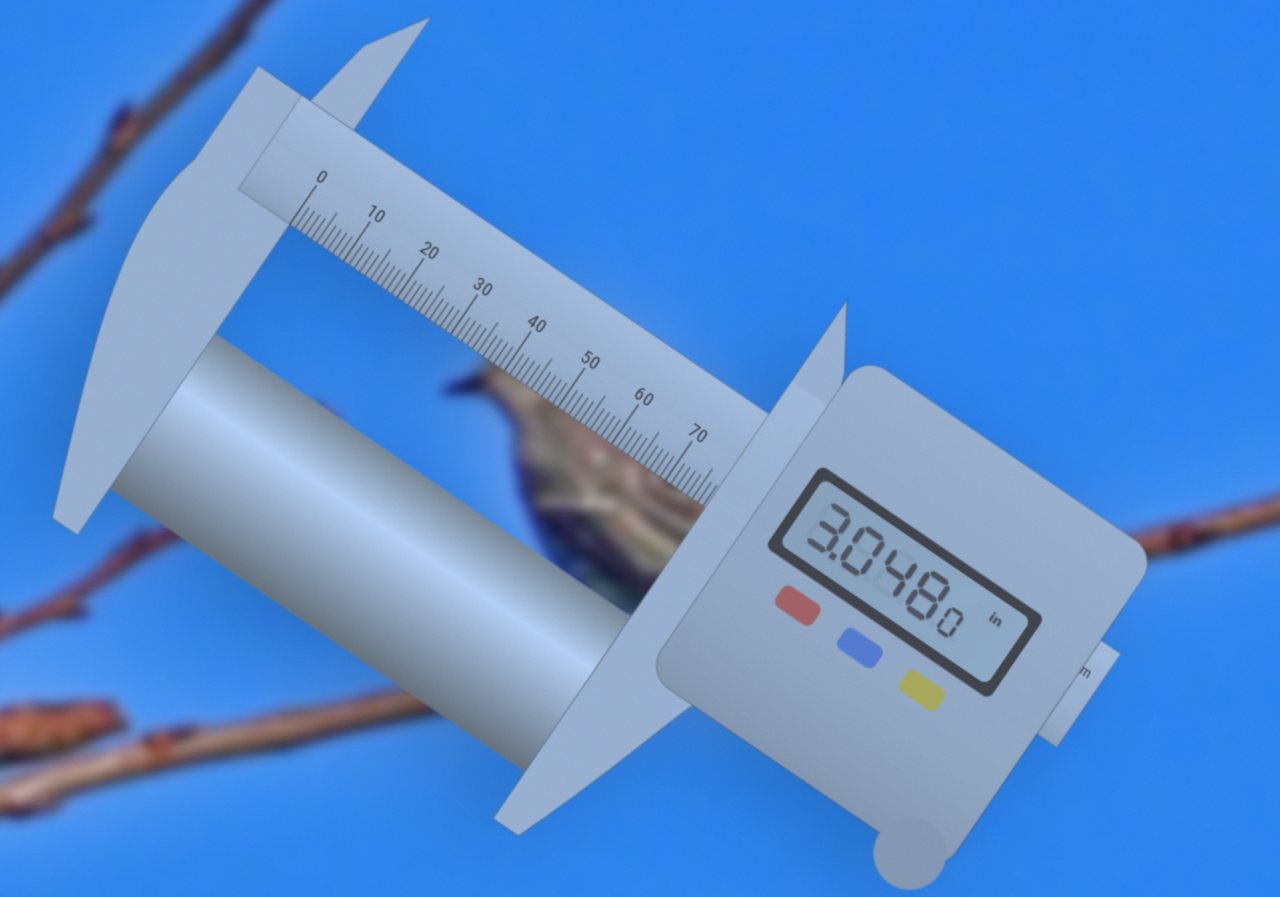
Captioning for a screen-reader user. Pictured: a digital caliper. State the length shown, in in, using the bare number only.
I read 3.0480
